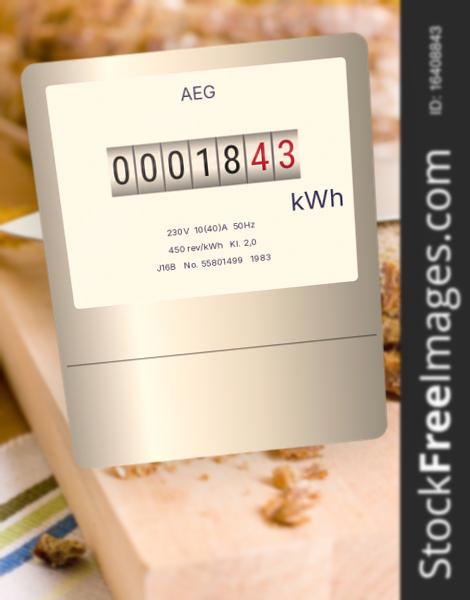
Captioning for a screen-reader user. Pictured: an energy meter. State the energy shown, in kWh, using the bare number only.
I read 18.43
